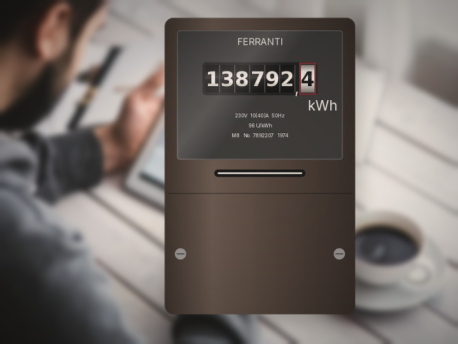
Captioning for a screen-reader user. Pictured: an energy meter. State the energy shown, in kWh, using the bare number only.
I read 138792.4
